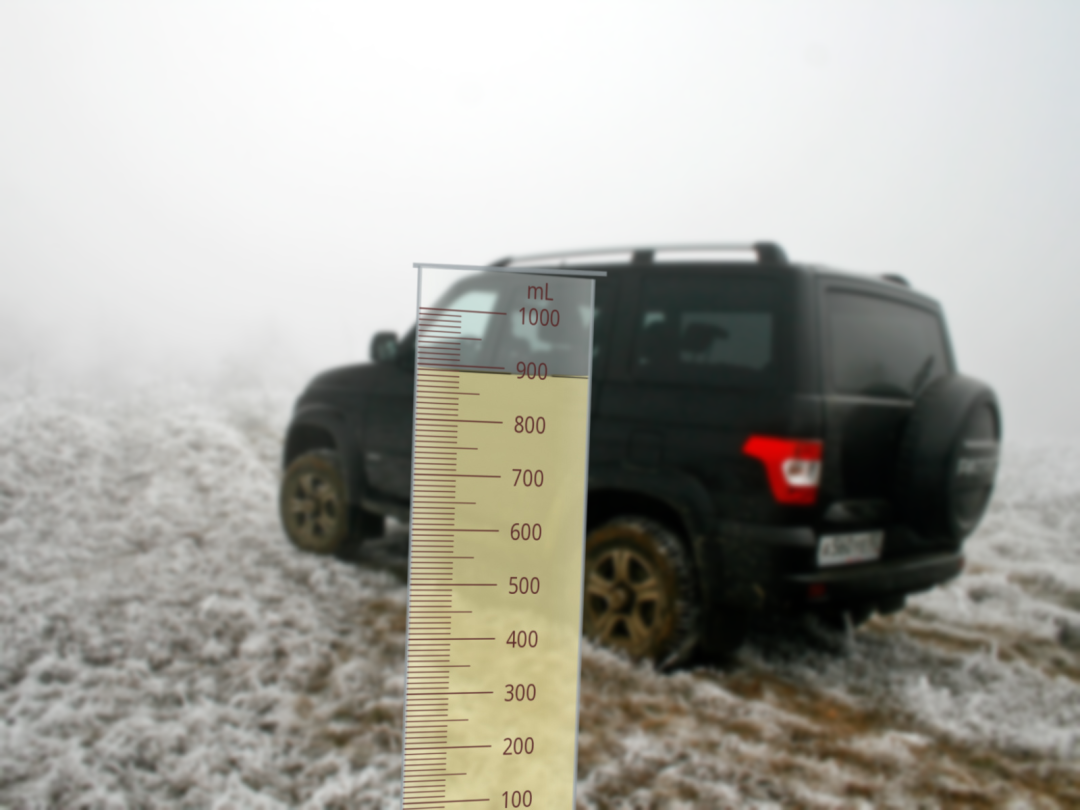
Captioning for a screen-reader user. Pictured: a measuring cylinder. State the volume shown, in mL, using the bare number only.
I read 890
